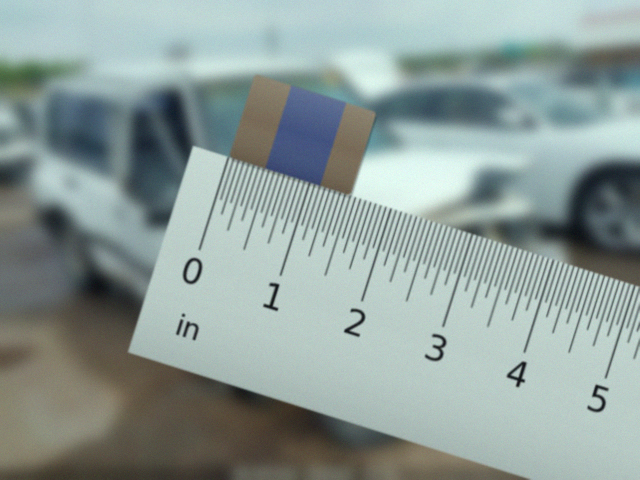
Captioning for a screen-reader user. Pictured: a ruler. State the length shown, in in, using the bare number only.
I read 1.5
